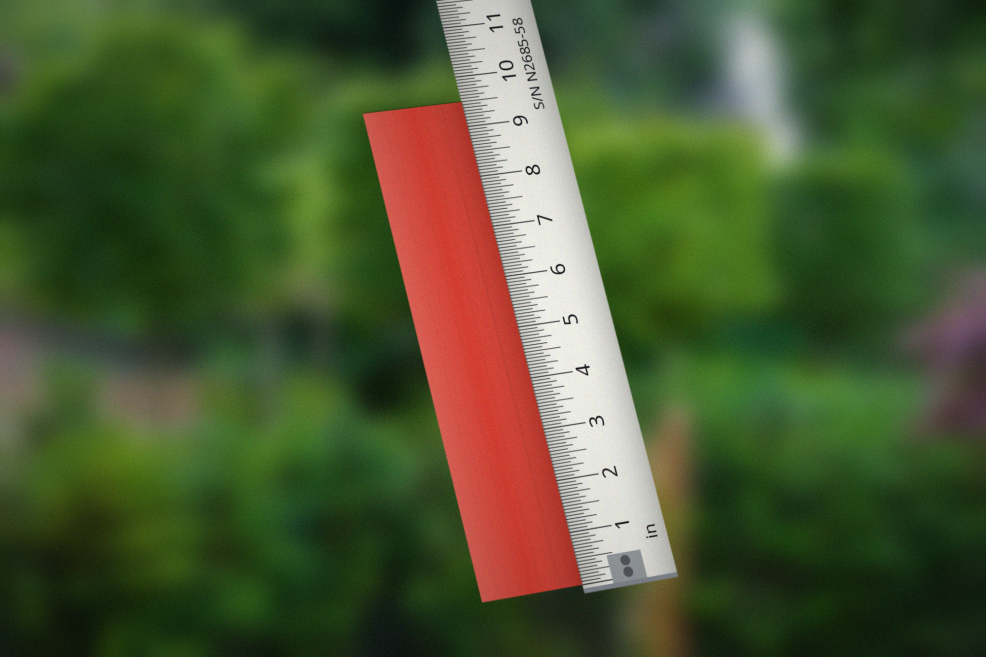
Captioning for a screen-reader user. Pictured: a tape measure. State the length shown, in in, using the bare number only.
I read 9.5
